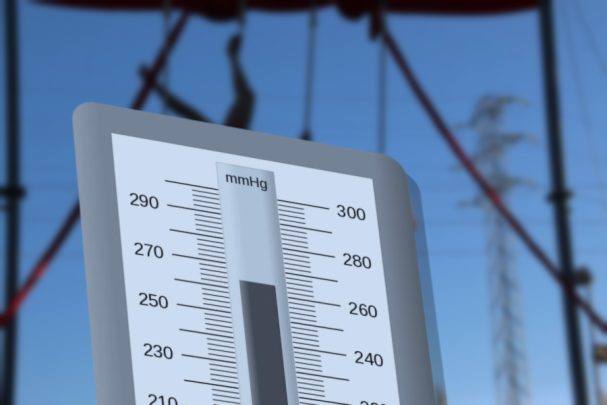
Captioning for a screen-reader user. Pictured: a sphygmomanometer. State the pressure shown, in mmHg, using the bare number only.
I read 264
